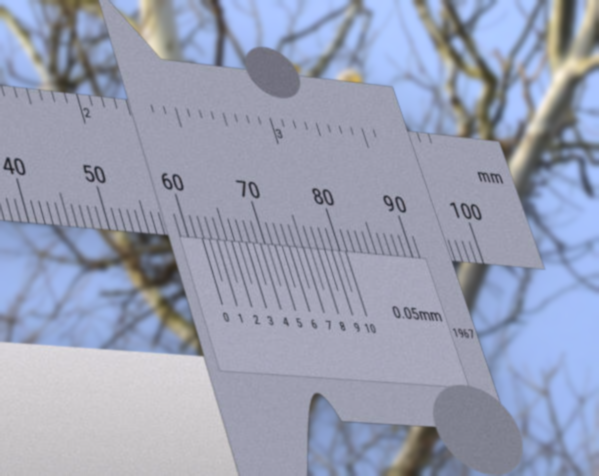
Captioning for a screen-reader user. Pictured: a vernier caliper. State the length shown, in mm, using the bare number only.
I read 61.8
